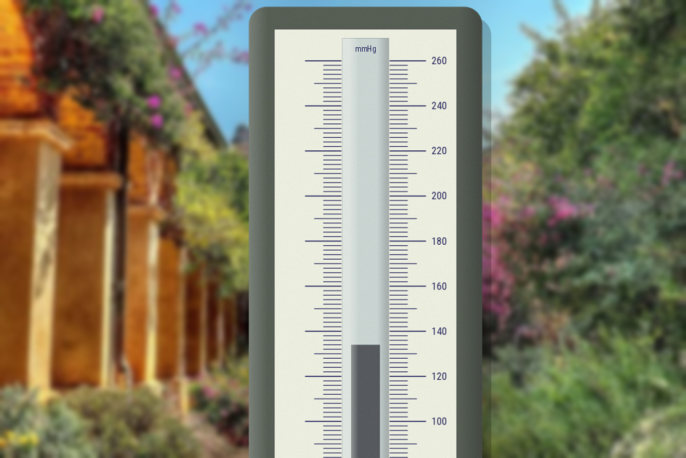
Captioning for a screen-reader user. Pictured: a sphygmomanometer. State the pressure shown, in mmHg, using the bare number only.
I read 134
